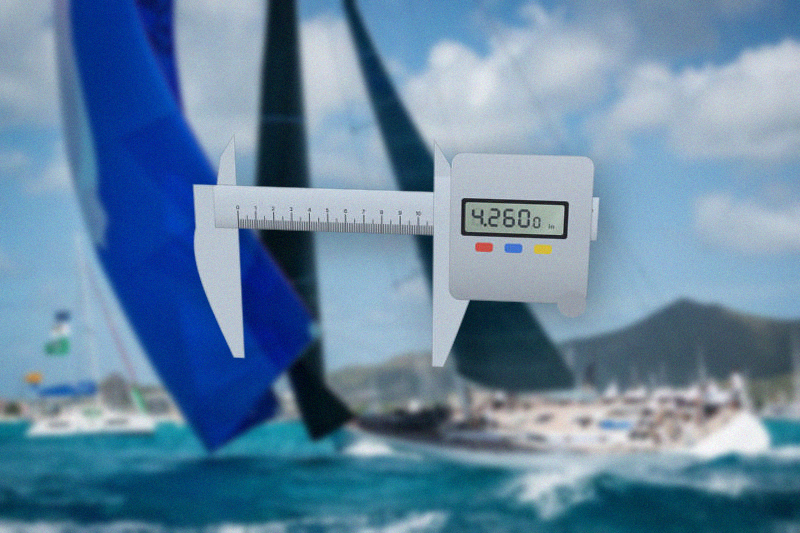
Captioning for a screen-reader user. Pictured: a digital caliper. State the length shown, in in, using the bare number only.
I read 4.2600
